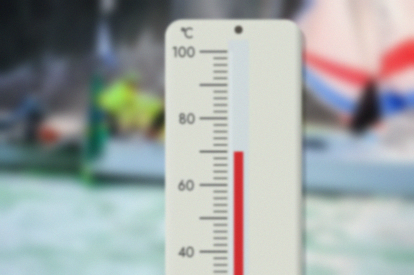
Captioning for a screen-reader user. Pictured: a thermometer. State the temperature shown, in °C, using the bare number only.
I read 70
